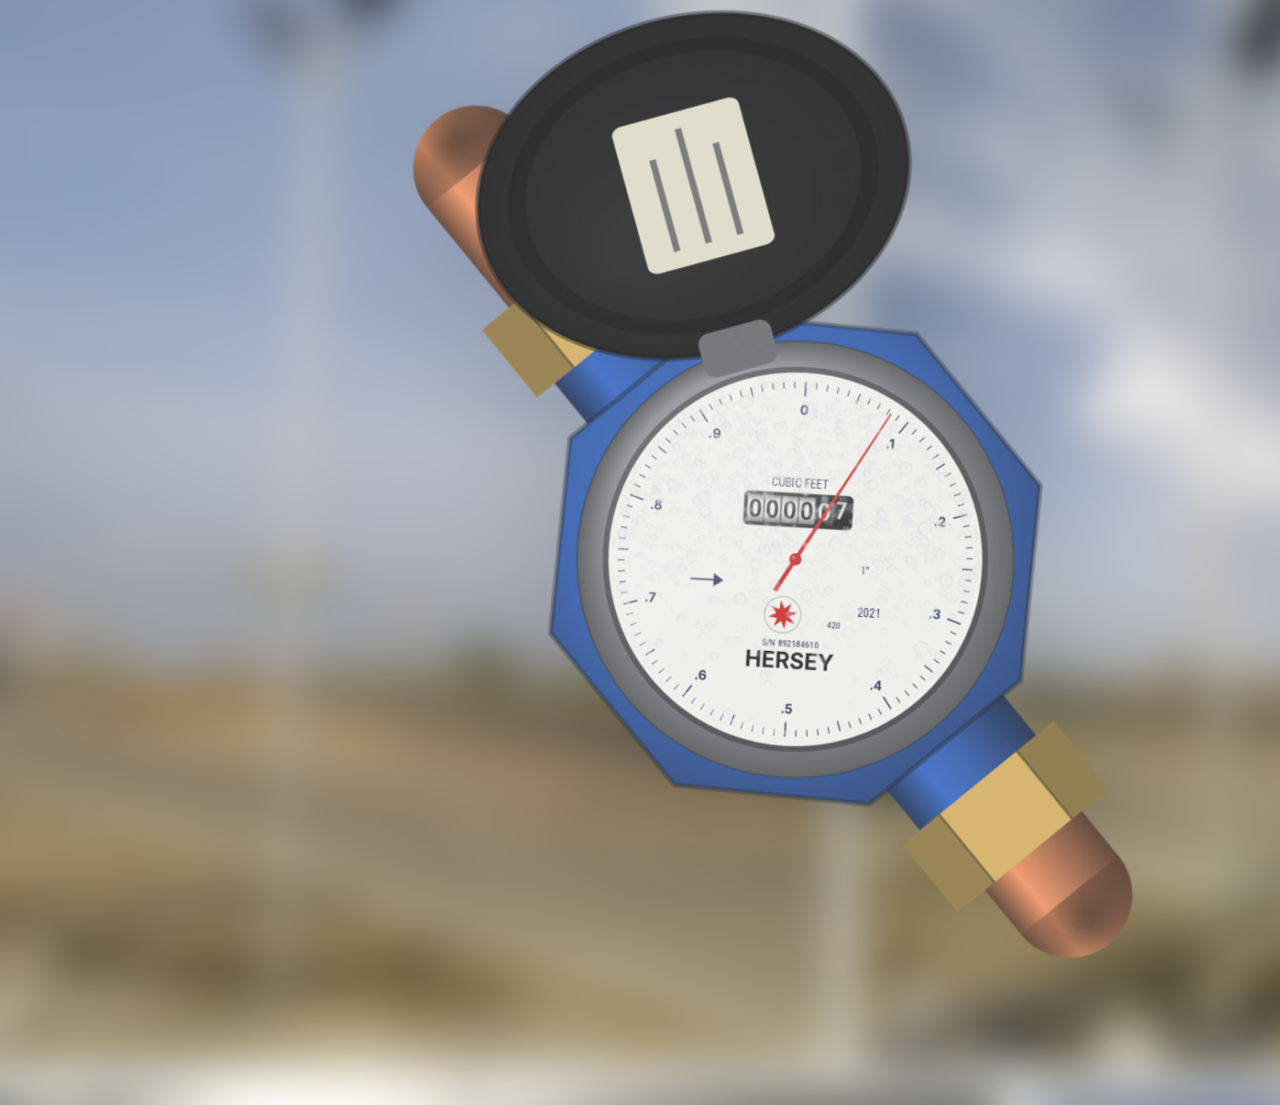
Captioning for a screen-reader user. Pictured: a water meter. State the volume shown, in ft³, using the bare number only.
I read 7.08
